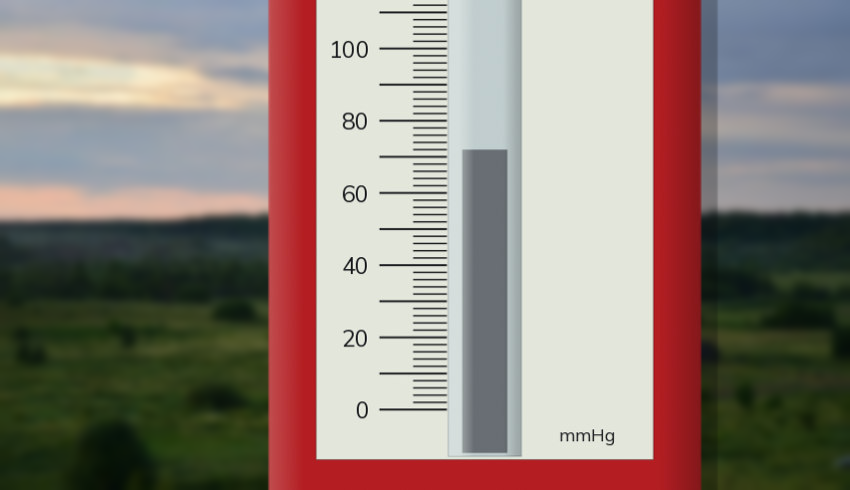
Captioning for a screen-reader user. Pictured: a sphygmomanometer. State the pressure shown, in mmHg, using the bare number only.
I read 72
